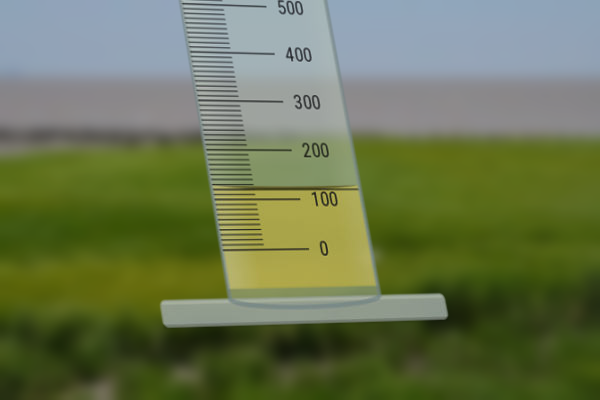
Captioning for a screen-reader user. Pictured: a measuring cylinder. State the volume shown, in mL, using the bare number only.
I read 120
